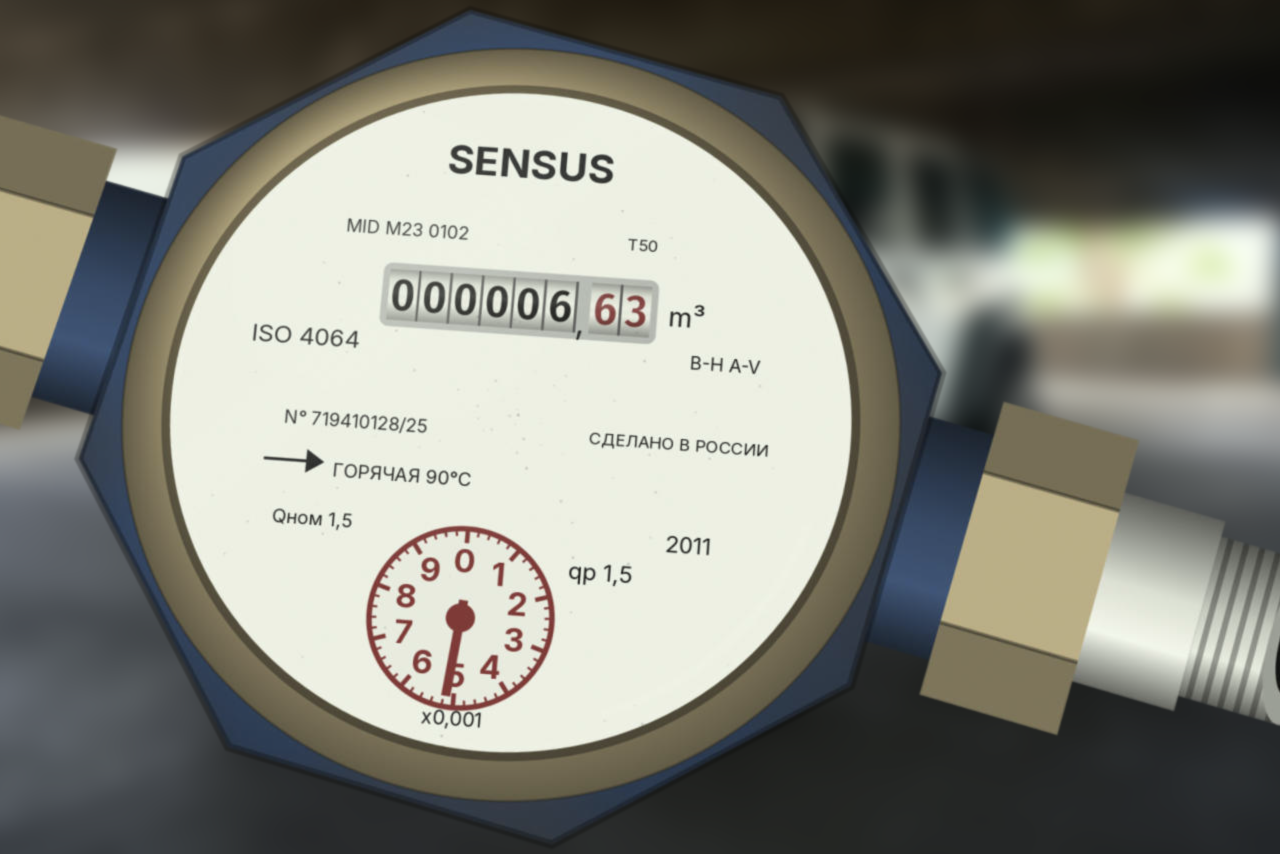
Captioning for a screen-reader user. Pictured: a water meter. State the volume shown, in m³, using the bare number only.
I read 6.635
